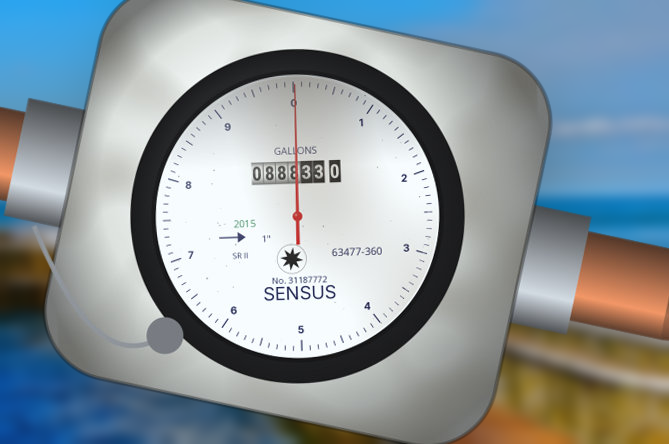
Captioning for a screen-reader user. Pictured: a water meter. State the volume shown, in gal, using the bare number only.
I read 888330.0
